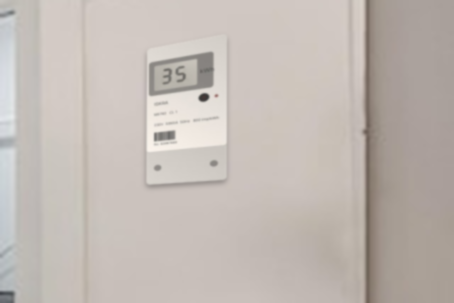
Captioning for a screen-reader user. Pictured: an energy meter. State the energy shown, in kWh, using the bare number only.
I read 35
